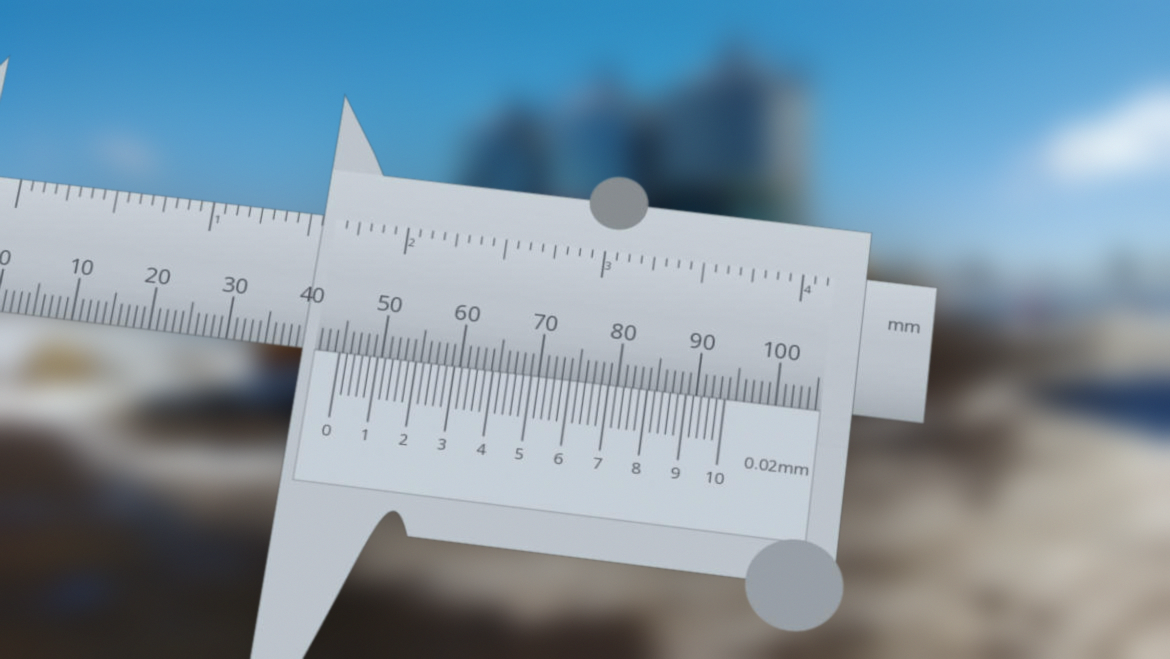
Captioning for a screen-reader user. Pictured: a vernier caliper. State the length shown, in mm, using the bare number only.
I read 44.6
